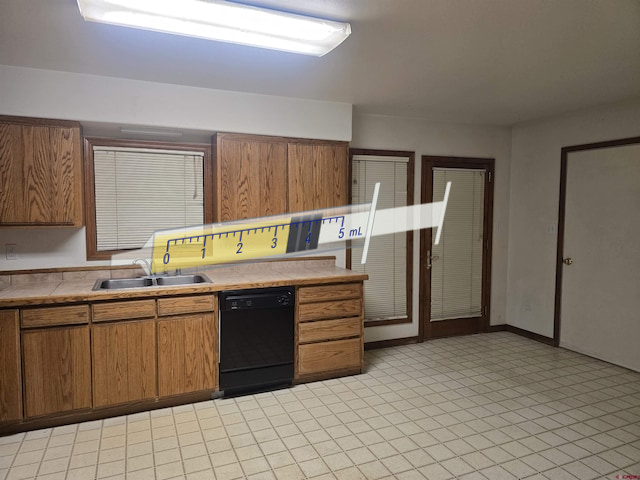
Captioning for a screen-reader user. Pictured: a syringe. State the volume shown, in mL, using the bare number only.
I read 3.4
